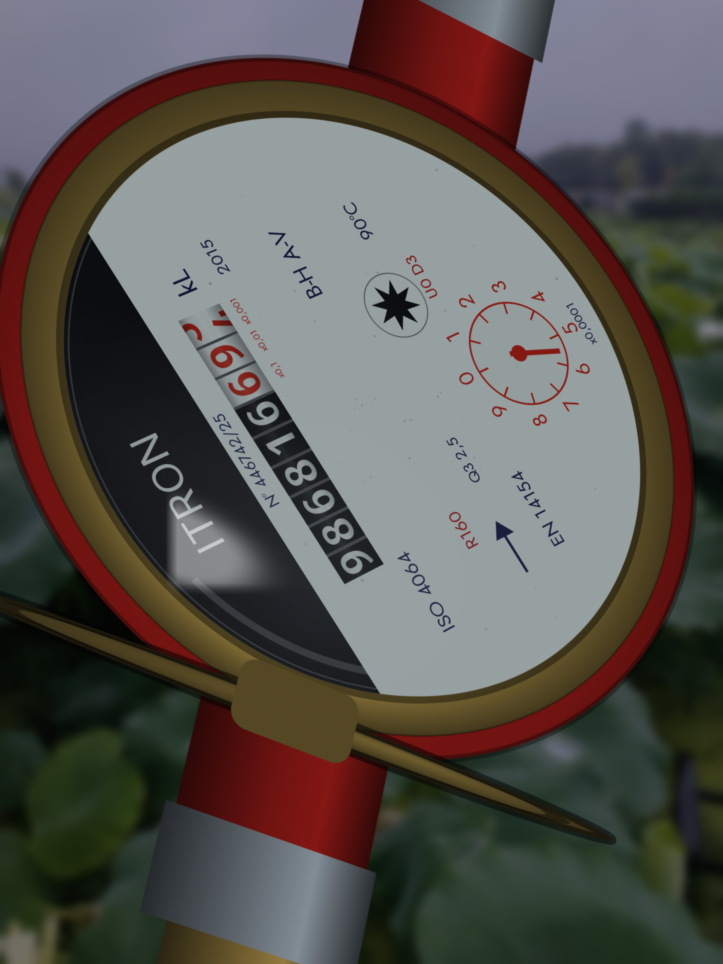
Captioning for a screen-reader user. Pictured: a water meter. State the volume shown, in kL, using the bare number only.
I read 986816.6935
